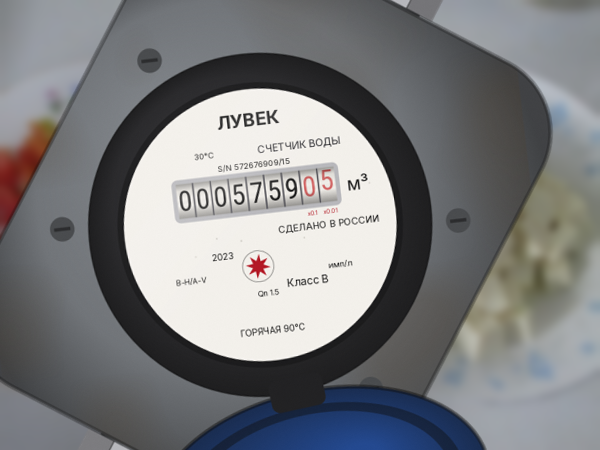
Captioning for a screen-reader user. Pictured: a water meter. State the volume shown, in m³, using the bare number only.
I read 5759.05
